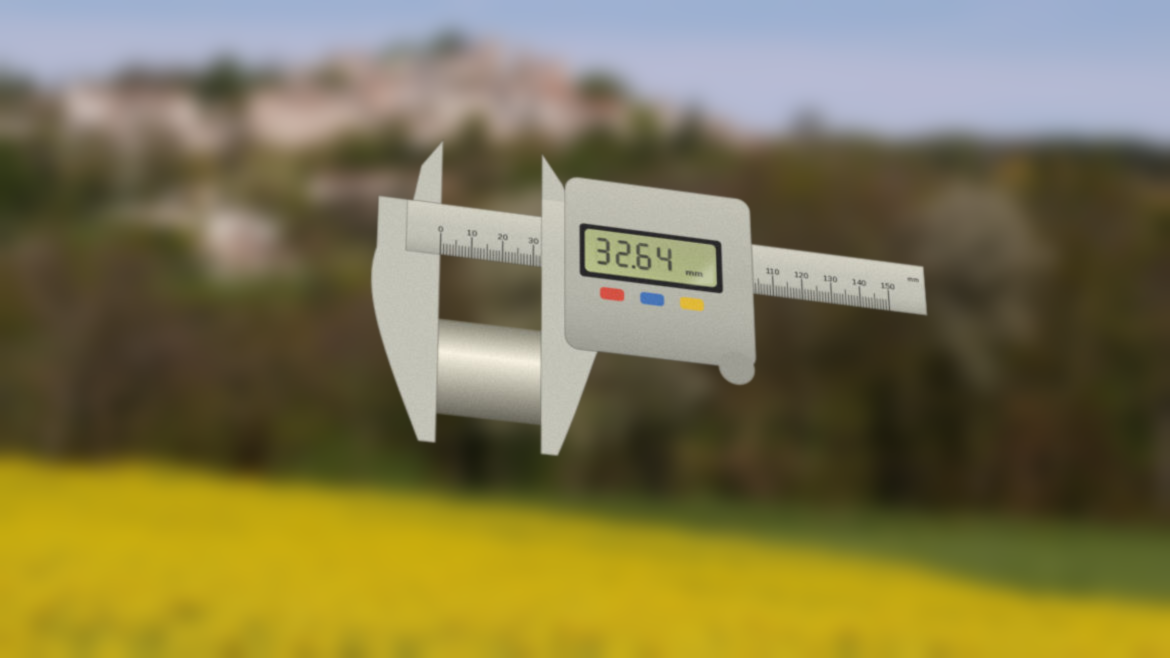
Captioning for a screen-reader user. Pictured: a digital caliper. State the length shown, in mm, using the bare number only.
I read 32.64
